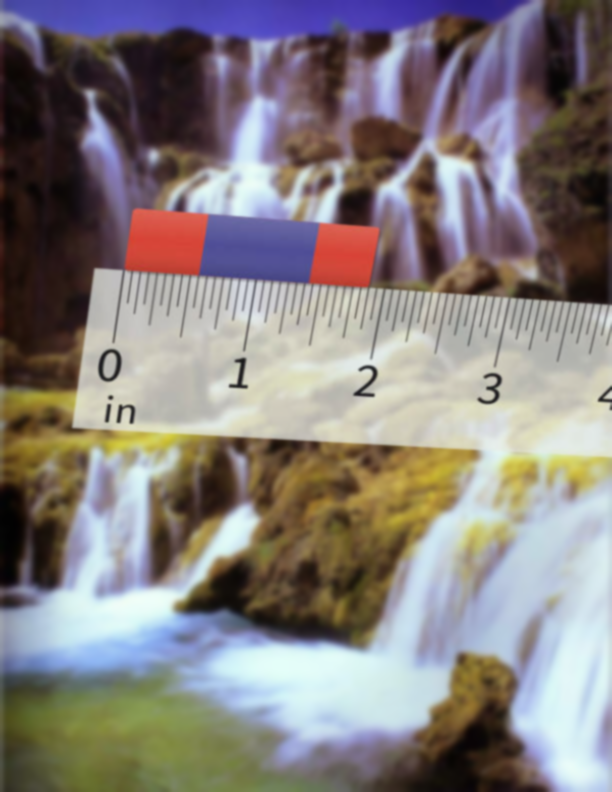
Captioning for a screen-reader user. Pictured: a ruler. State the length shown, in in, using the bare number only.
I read 1.875
